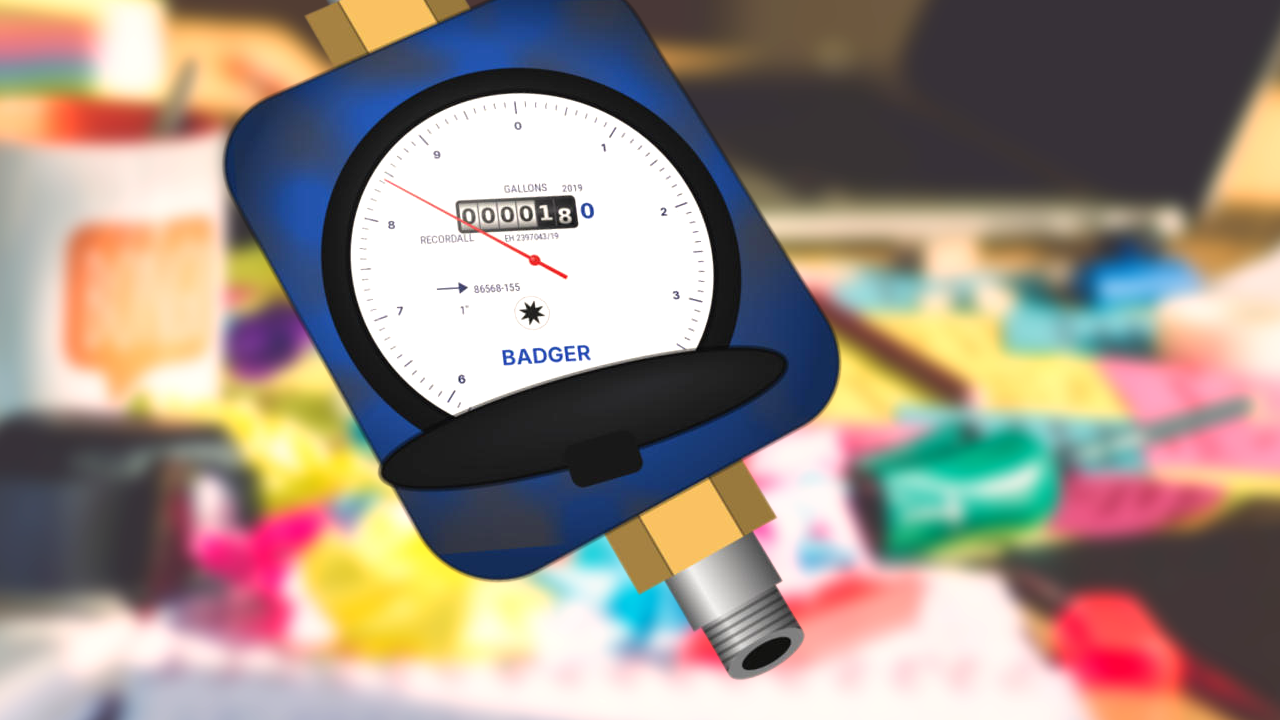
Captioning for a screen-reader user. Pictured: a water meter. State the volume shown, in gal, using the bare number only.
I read 178.4
